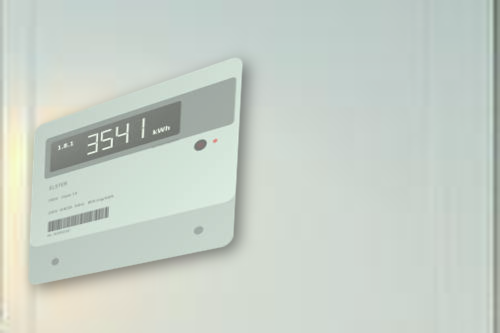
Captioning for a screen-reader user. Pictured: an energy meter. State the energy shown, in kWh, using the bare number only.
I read 3541
